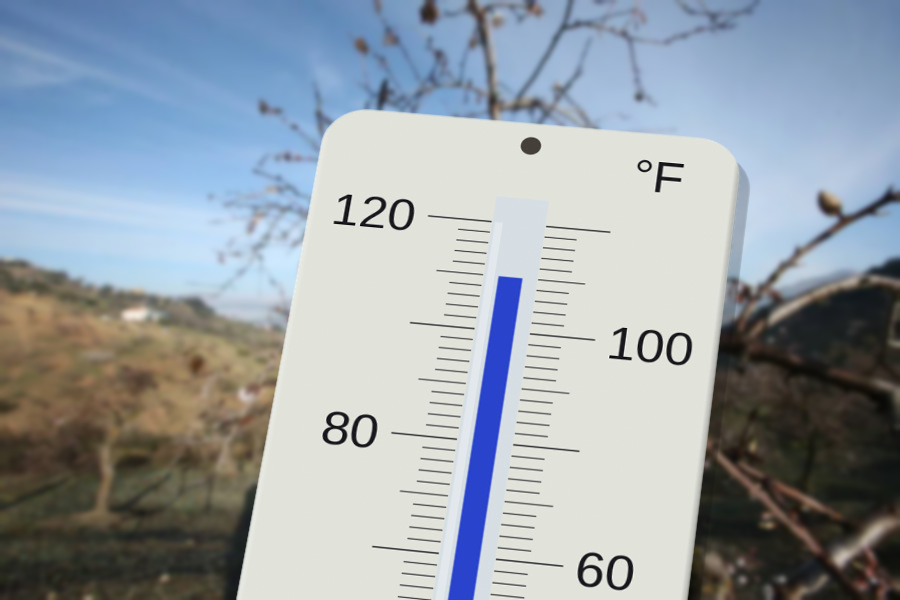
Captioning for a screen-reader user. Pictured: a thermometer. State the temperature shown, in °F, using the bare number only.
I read 110
